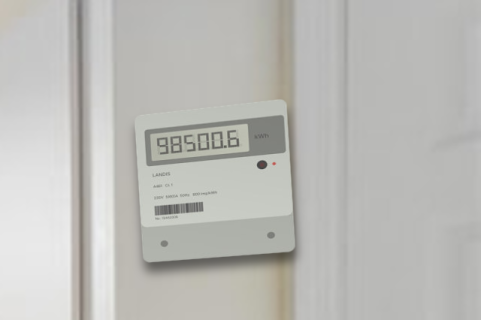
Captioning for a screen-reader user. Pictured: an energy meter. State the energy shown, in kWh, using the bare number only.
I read 98500.6
